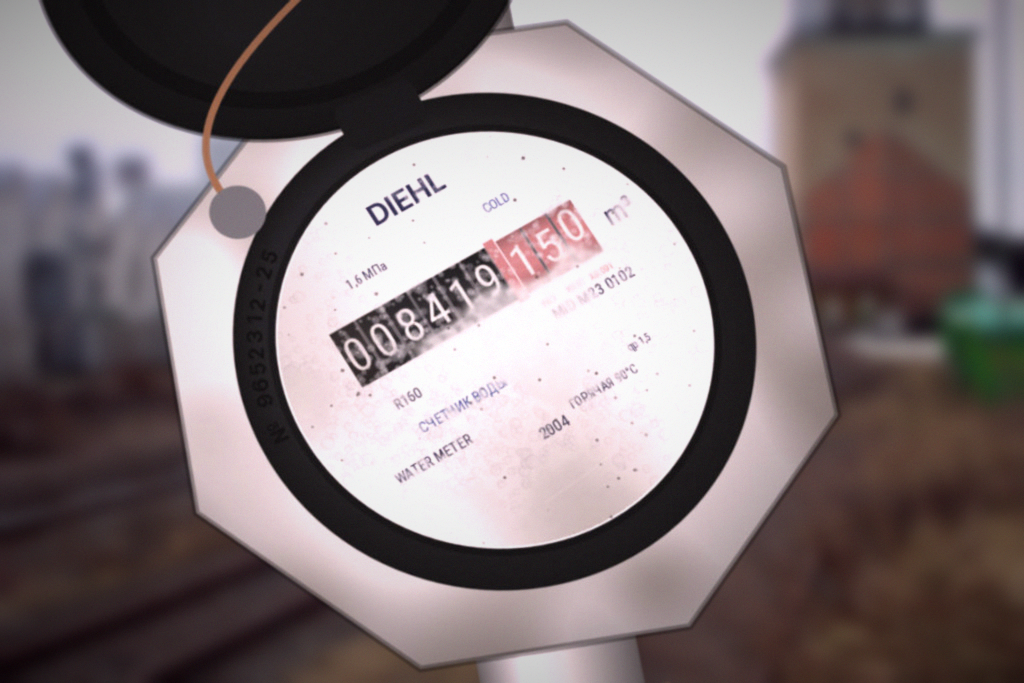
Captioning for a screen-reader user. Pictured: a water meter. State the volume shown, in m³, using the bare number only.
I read 8419.150
